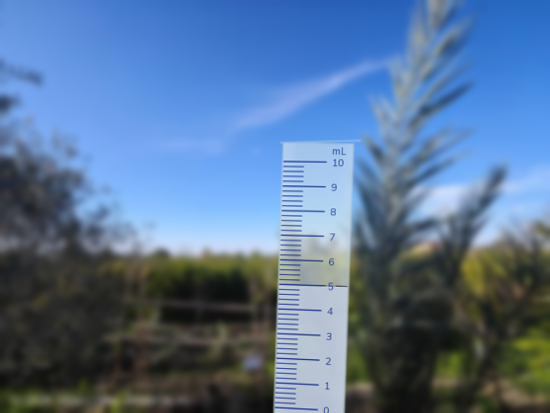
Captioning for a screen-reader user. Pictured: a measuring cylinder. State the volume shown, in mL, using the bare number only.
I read 5
